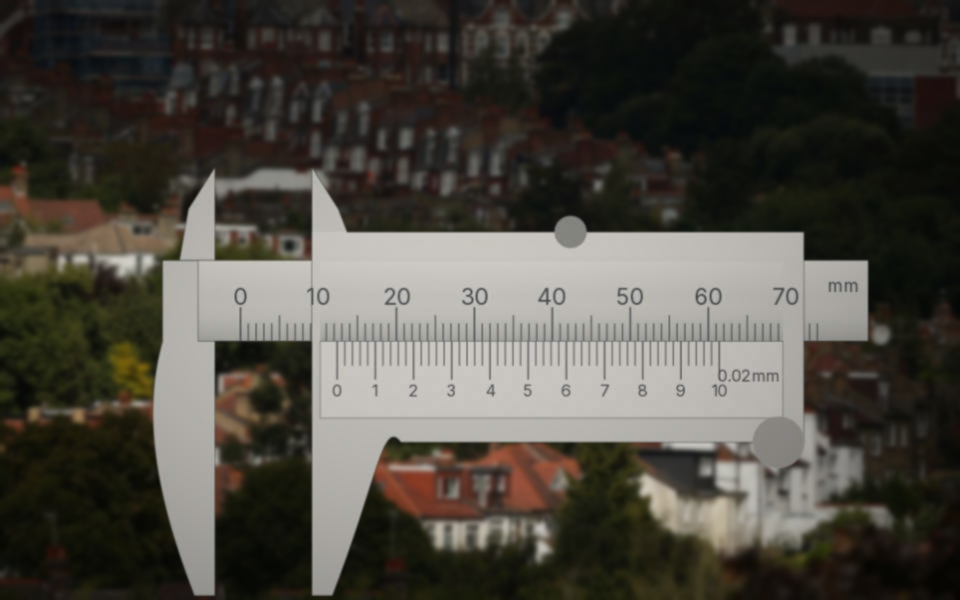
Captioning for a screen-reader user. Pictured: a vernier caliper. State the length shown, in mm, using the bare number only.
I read 12.4
